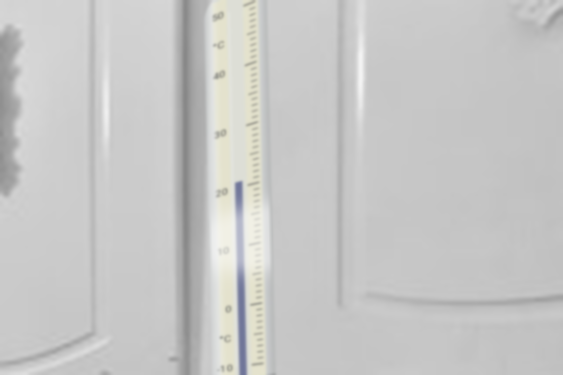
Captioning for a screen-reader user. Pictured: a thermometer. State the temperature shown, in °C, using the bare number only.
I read 21
